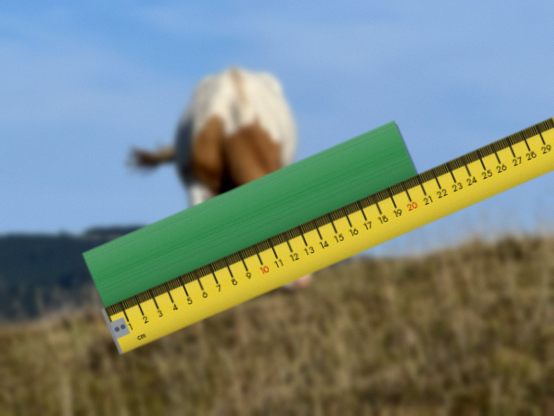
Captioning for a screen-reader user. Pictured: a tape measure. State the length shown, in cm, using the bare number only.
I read 21
